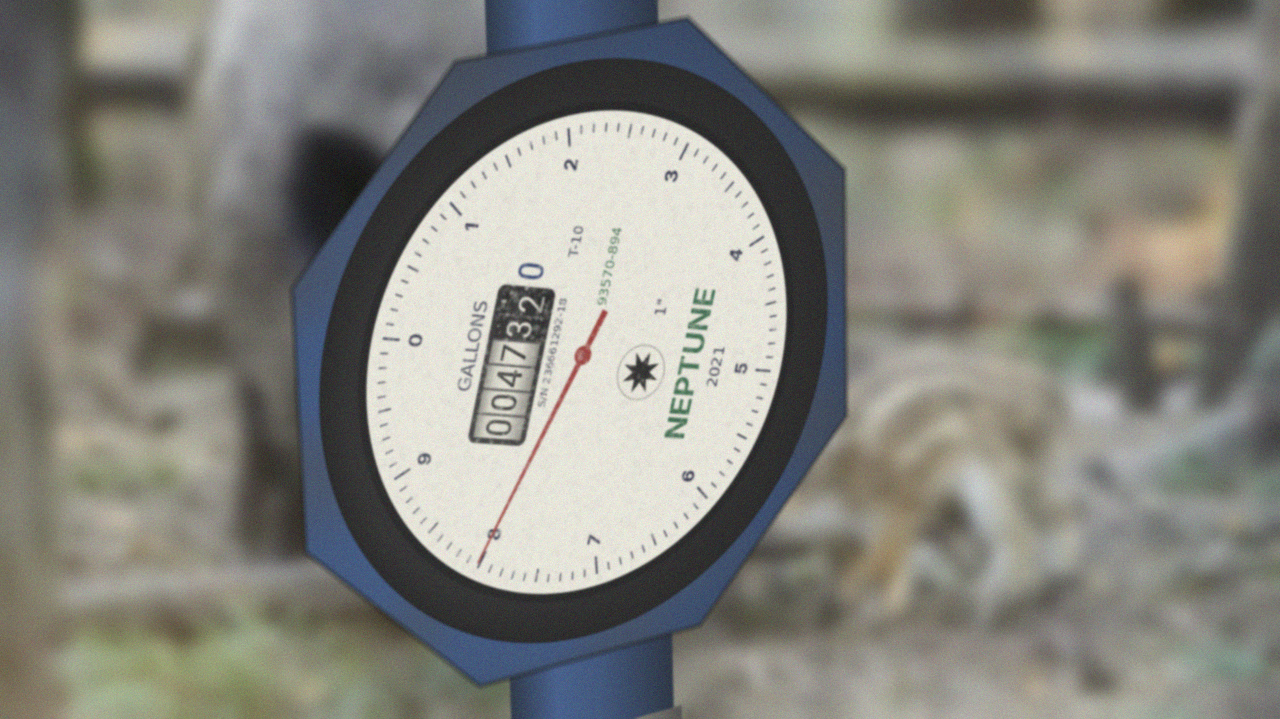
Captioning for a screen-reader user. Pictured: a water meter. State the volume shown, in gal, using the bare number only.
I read 47318.0
